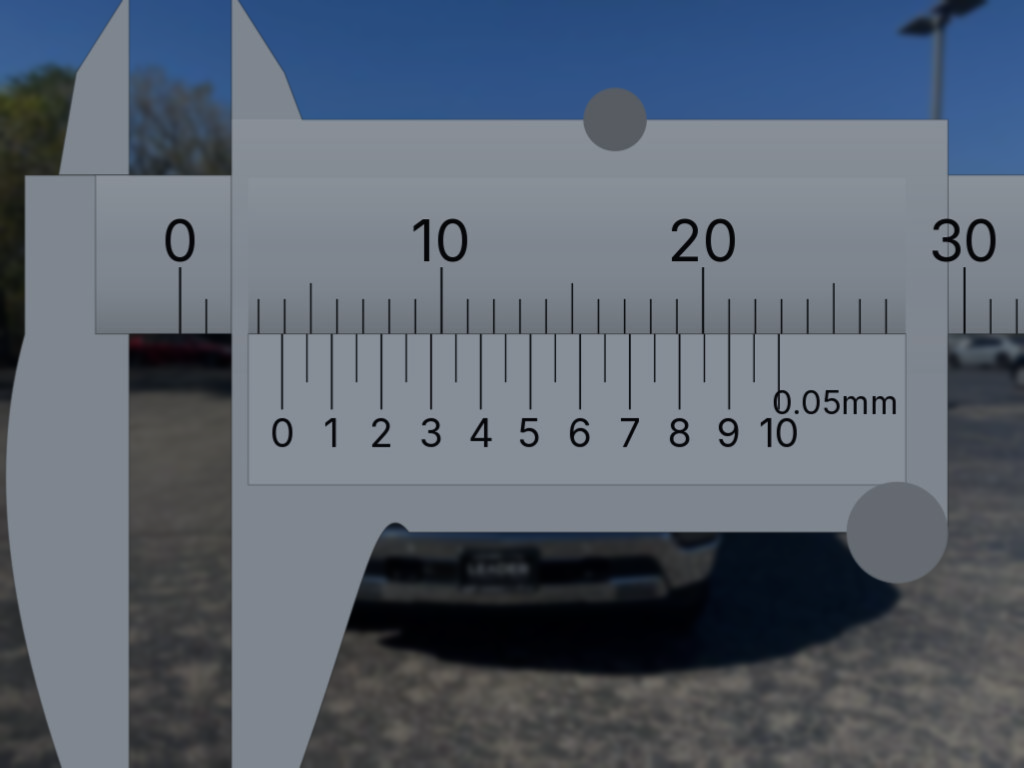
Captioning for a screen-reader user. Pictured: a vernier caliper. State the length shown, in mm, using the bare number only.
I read 3.90
